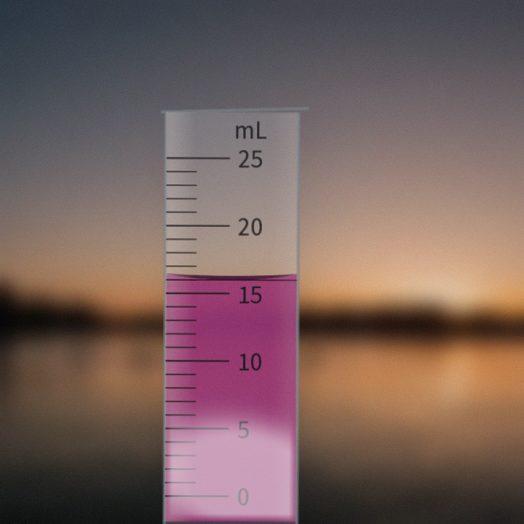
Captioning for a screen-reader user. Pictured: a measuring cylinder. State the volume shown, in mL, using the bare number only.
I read 16
